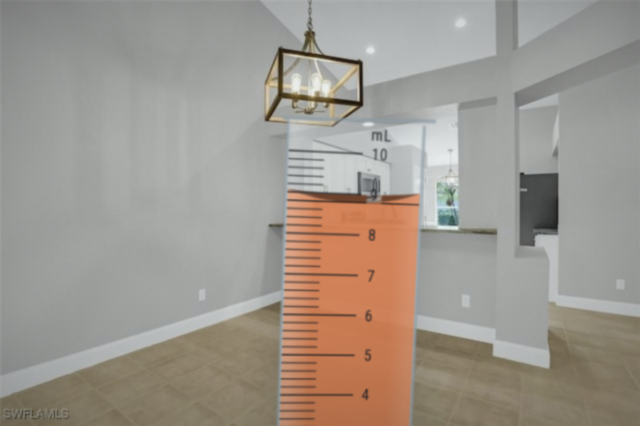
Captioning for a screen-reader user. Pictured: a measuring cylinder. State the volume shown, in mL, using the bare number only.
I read 8.8
